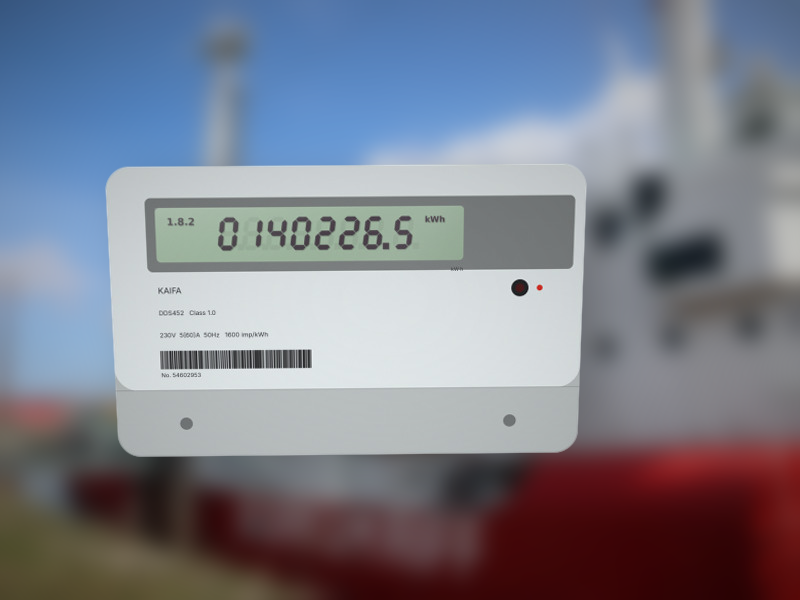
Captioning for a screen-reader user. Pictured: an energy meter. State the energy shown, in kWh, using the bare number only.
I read 140226.5
